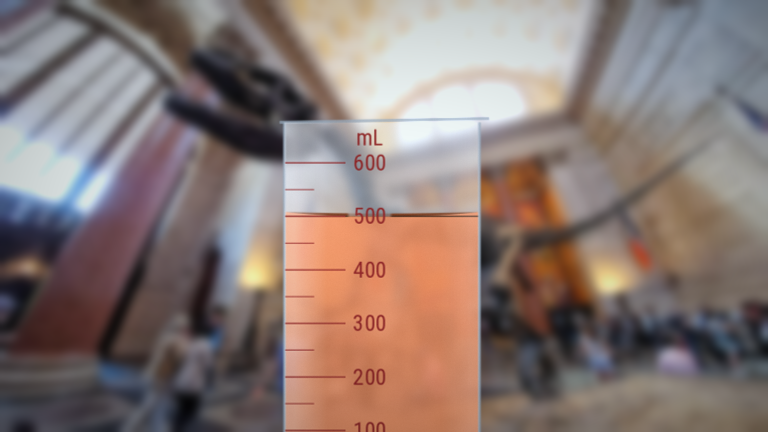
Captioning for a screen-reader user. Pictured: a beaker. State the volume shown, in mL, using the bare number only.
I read 500
